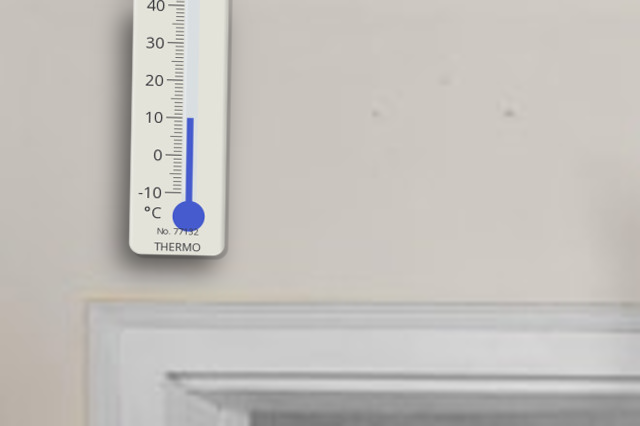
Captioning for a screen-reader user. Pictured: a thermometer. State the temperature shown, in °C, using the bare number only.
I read 10
